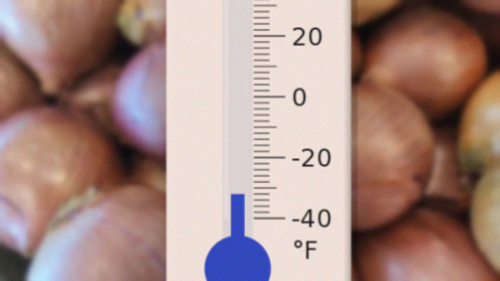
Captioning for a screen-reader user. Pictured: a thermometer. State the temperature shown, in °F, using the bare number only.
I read -32
